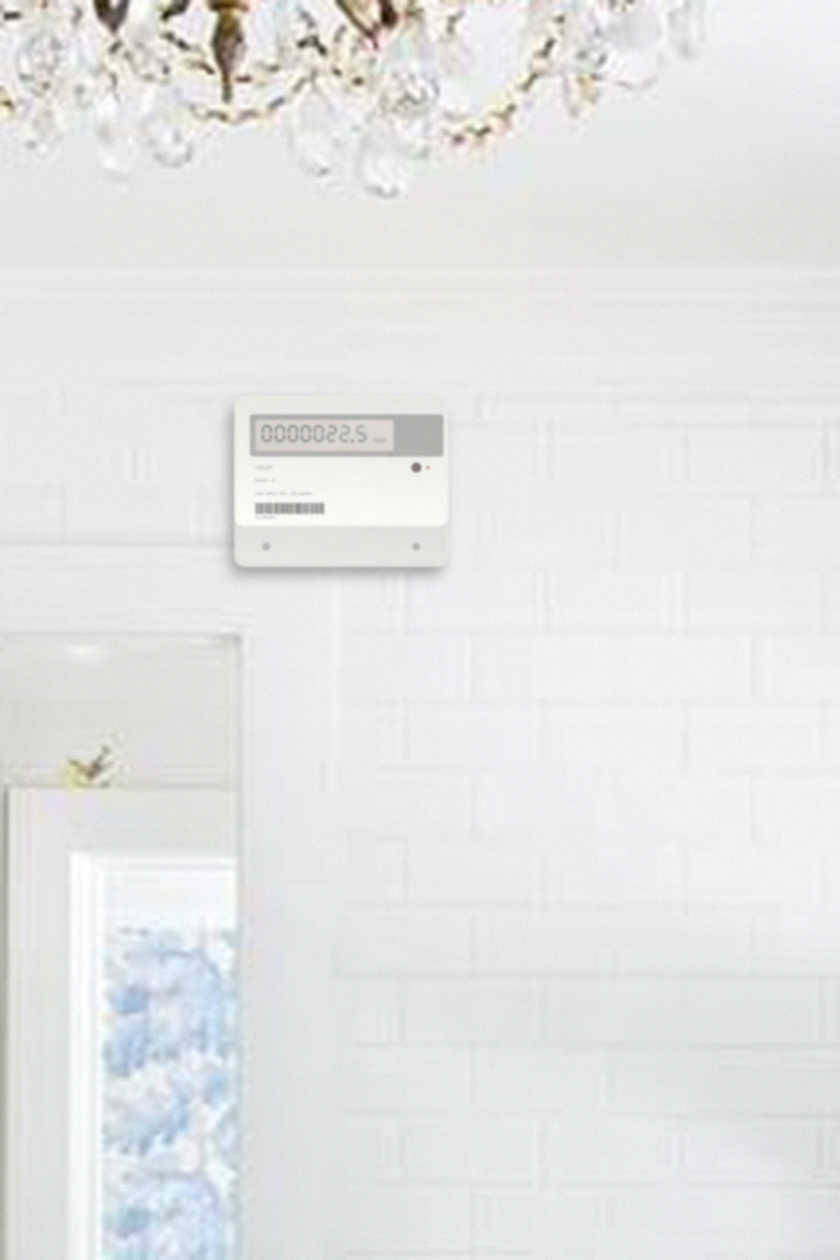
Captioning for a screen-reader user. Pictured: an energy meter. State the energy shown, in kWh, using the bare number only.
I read 22.5
